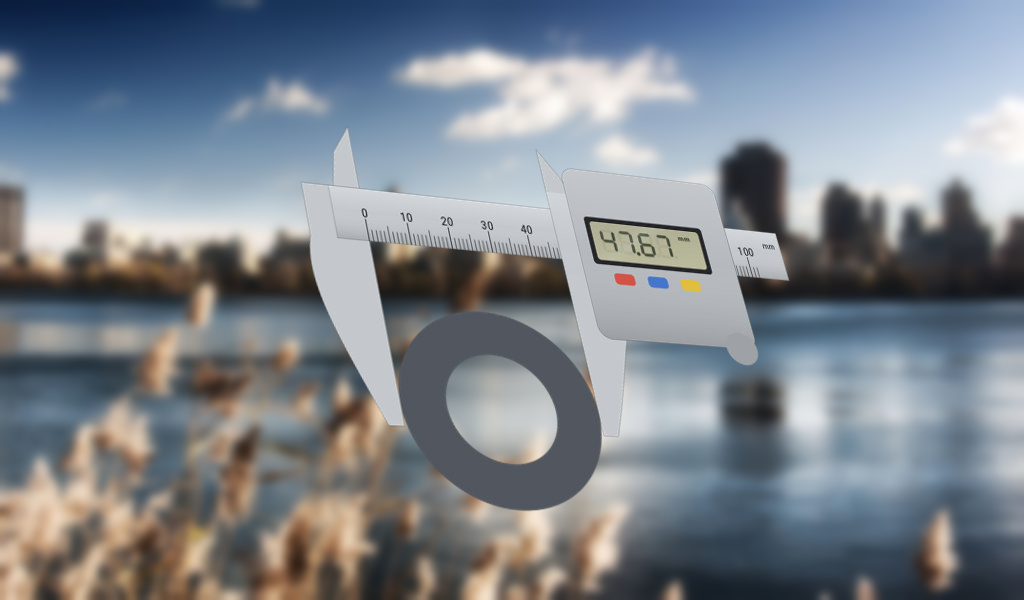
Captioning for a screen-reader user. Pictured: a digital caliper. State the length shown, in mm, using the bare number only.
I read 47.67
